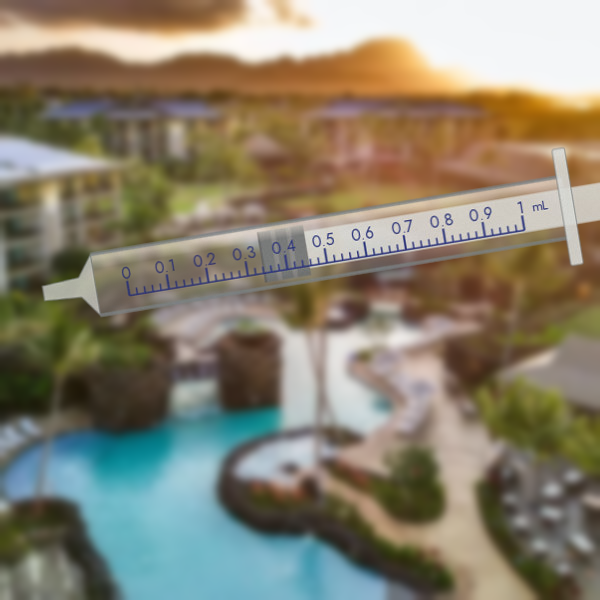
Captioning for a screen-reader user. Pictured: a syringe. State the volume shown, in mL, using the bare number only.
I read 0.34
